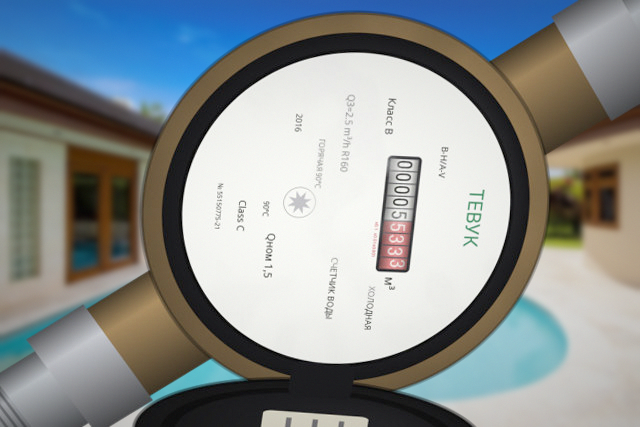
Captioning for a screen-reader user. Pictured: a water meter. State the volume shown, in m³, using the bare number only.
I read 5.5333
